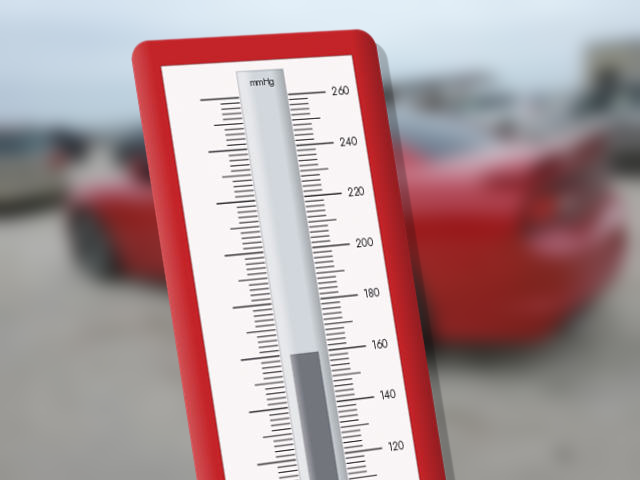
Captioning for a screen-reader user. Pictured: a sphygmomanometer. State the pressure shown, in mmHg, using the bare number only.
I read 160
